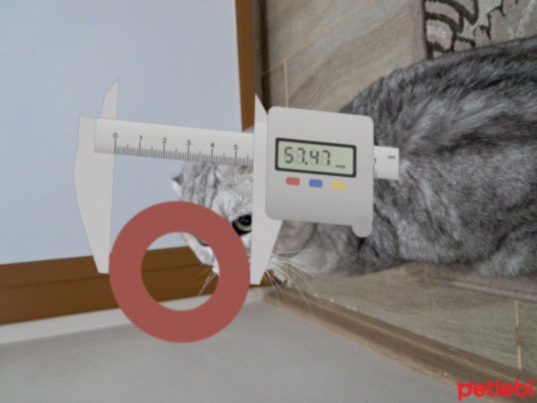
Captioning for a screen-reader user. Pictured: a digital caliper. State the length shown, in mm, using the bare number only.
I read 57.47
